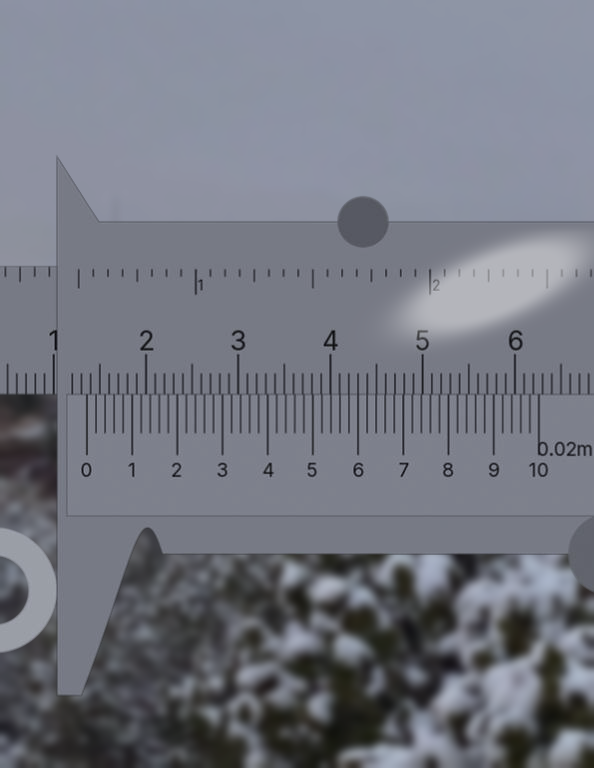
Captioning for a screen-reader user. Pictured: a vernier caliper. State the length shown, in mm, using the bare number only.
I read 13.6
